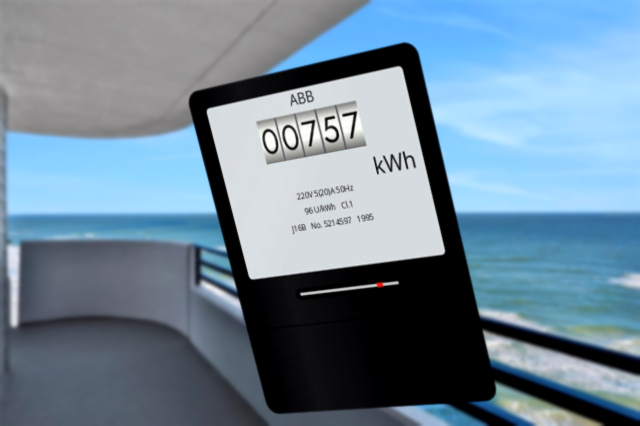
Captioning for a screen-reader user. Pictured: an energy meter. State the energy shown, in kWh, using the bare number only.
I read 757
